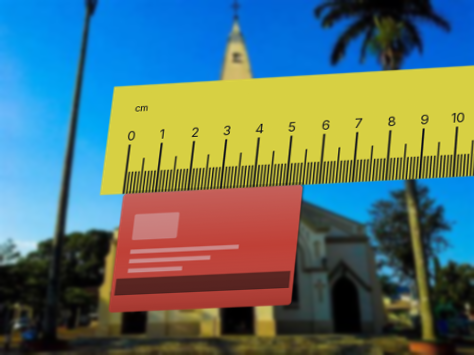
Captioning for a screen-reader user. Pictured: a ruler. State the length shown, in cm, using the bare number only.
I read 5.5
